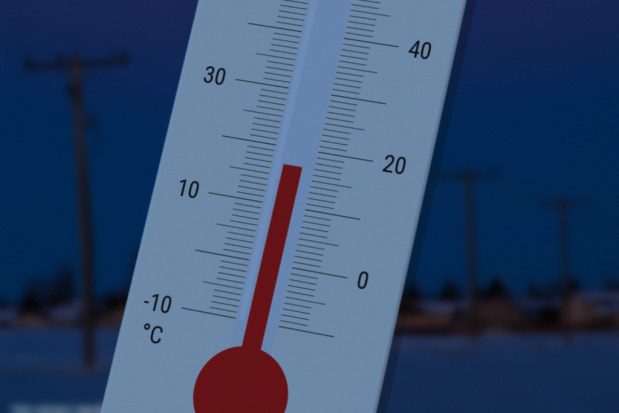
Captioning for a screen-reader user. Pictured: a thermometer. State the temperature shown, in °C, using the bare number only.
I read 17
